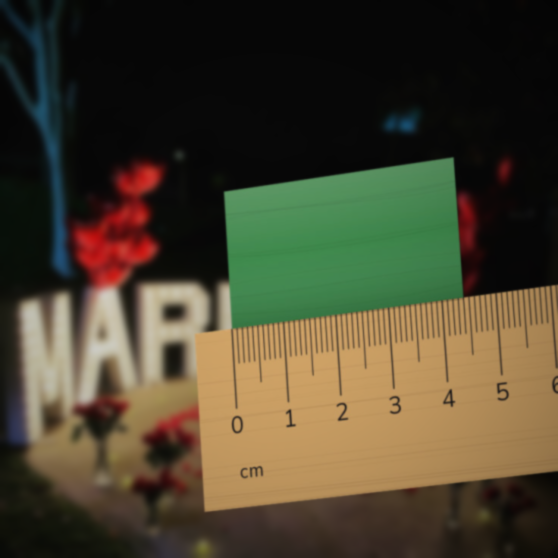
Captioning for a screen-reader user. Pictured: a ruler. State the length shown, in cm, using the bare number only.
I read 4.4
